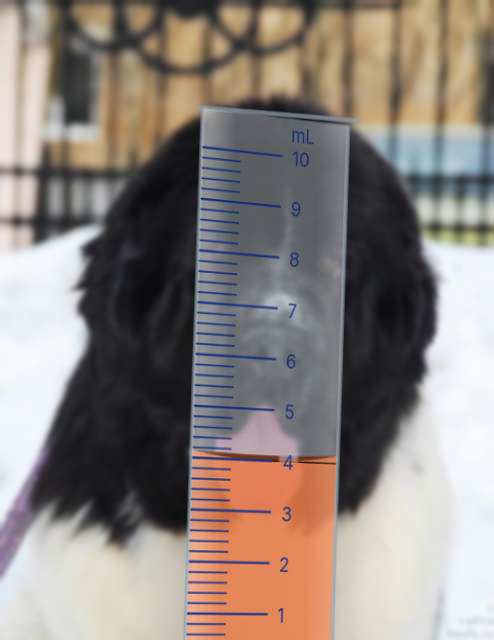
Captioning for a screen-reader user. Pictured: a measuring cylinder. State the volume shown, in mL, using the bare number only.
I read 4
